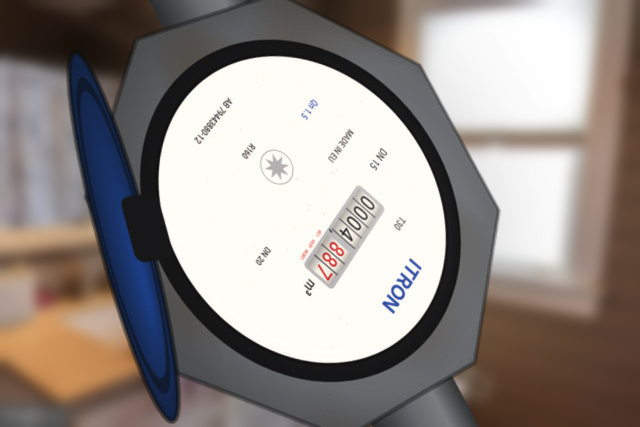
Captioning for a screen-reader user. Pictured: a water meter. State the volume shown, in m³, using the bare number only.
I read 4.887
